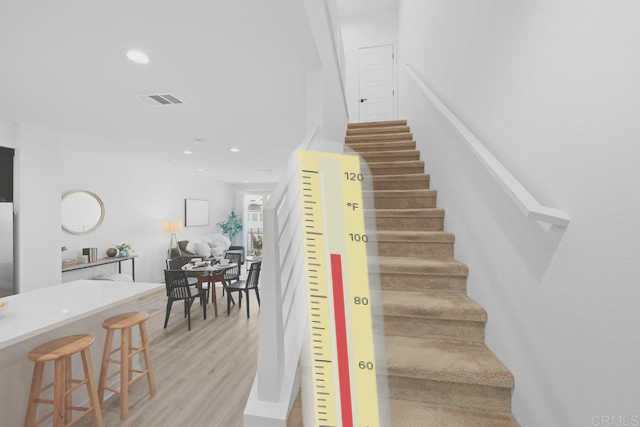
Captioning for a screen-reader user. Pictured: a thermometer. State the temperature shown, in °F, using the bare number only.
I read 94
